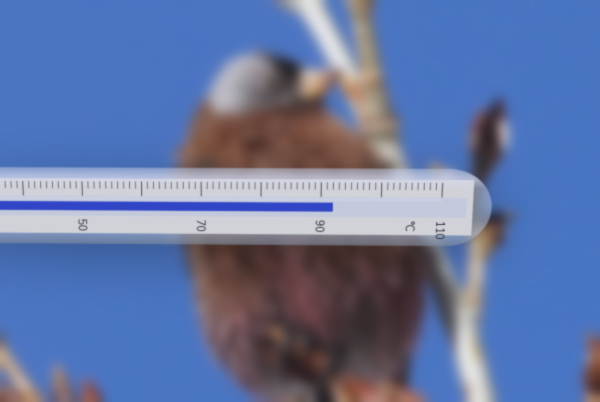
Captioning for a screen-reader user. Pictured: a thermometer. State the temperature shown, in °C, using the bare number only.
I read 92
